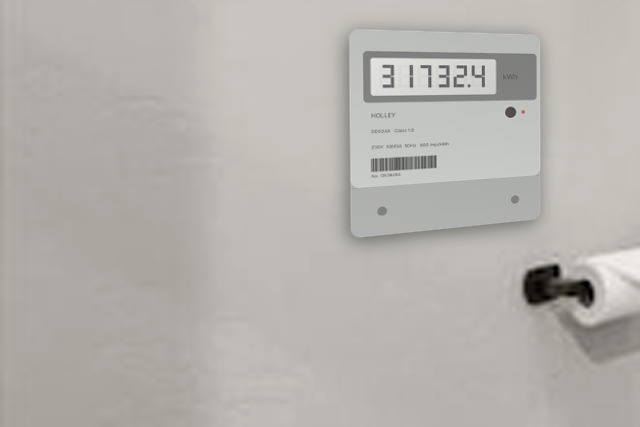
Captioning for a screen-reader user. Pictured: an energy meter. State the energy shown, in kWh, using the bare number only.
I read 31732.4
